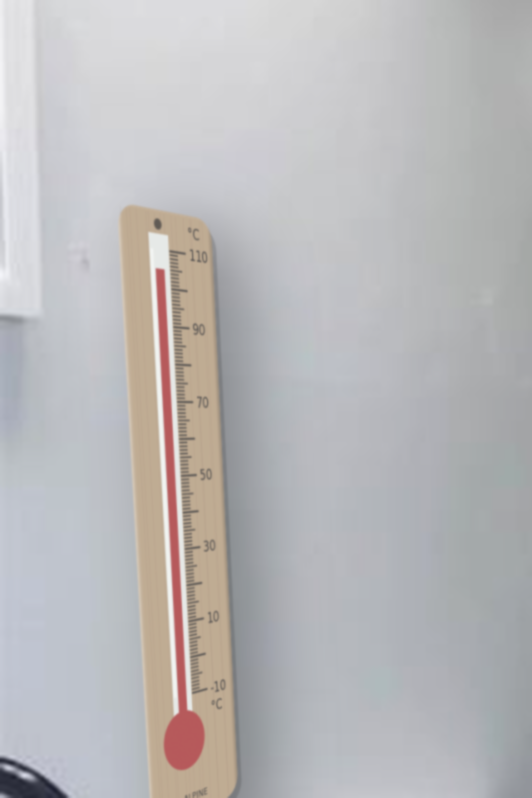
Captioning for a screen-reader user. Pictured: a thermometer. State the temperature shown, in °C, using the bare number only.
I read 105
